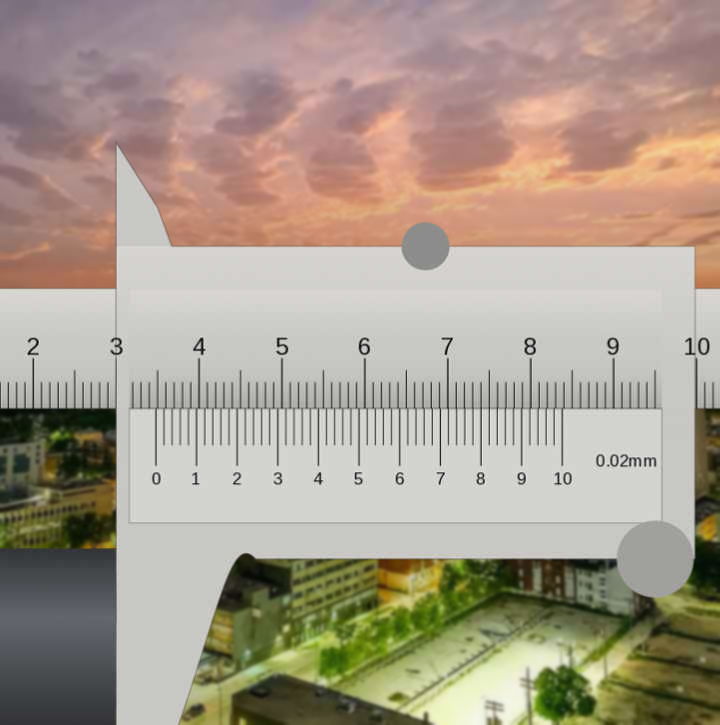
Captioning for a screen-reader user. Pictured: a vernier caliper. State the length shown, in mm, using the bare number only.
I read 34.8
